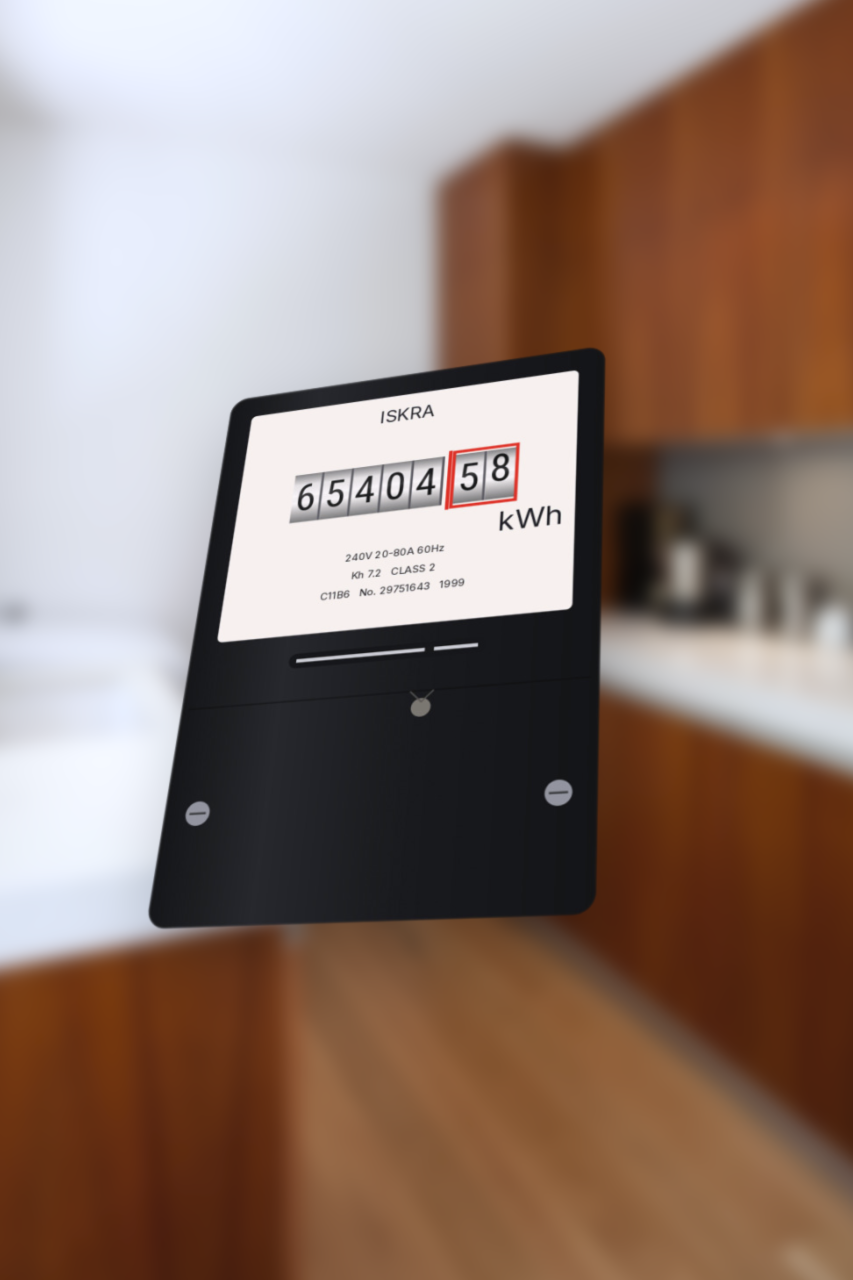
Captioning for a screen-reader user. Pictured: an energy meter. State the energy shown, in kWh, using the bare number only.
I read 65404.58
